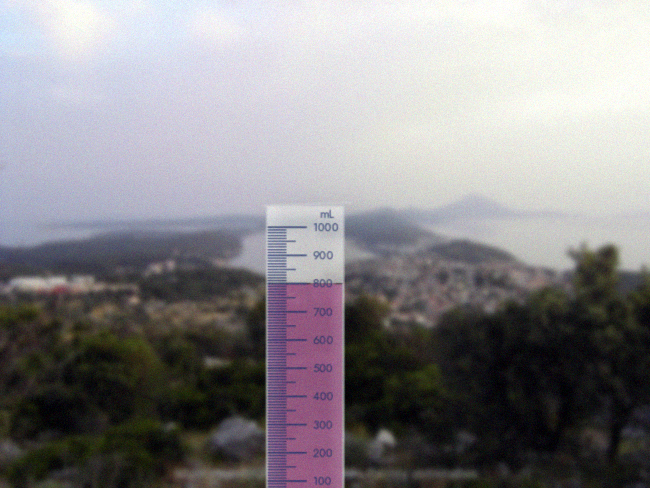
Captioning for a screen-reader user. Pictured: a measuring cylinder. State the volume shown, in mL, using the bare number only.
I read 800
